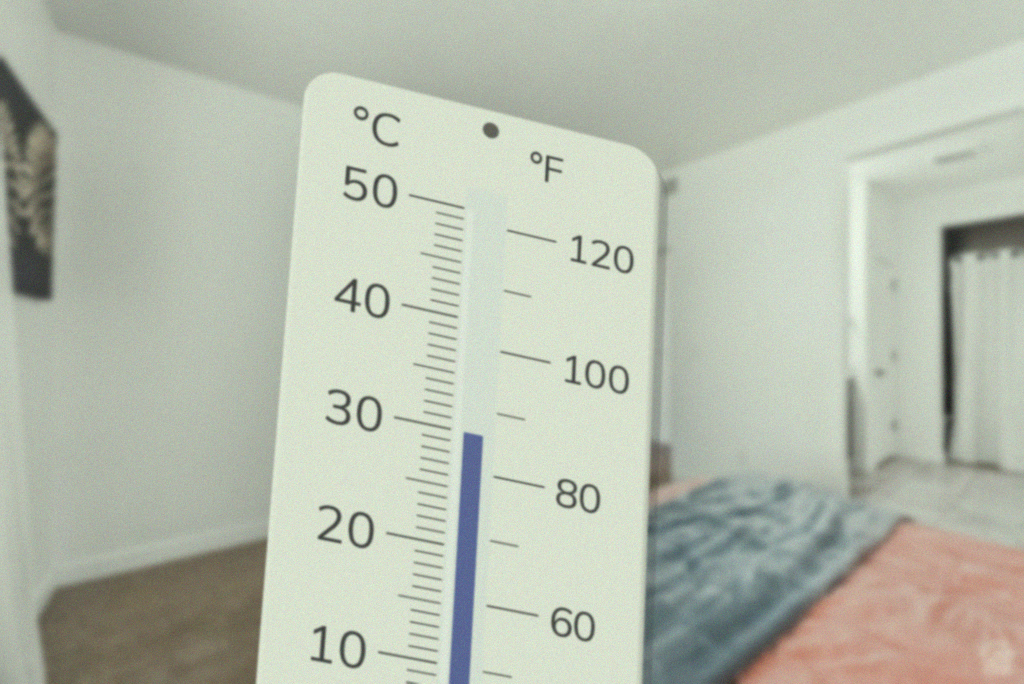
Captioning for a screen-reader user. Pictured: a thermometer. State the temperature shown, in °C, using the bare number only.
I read 30
